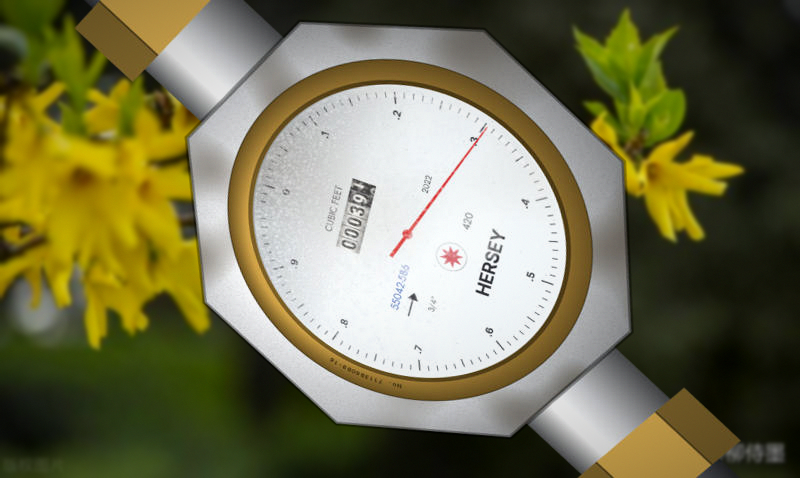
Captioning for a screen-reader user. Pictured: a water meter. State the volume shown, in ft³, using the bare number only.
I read 391.30
